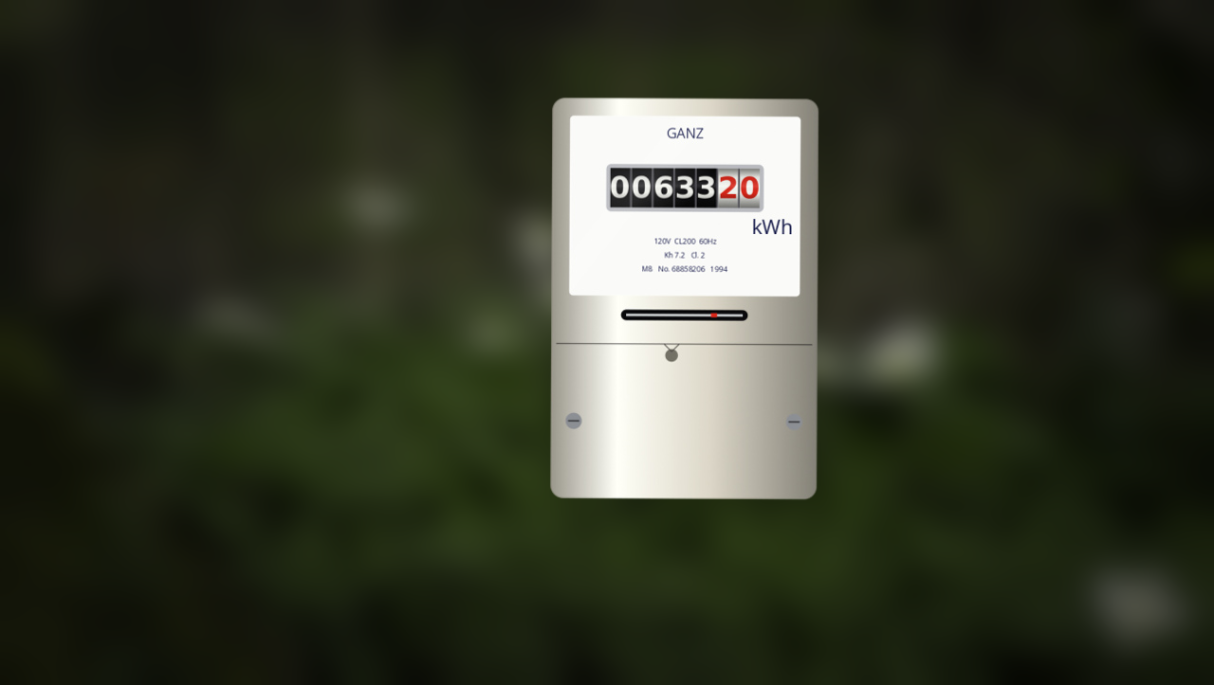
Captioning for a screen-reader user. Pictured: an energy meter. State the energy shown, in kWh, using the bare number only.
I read 633.20
